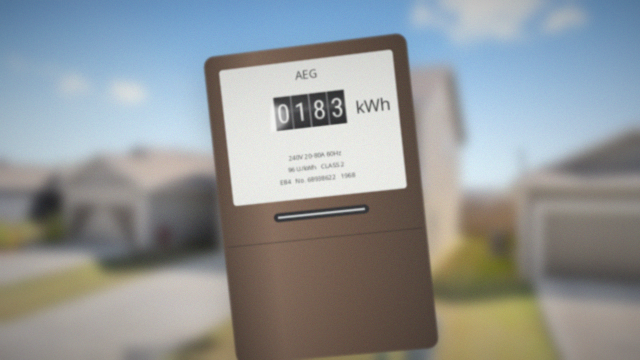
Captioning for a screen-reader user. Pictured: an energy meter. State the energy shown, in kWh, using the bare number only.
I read 183
